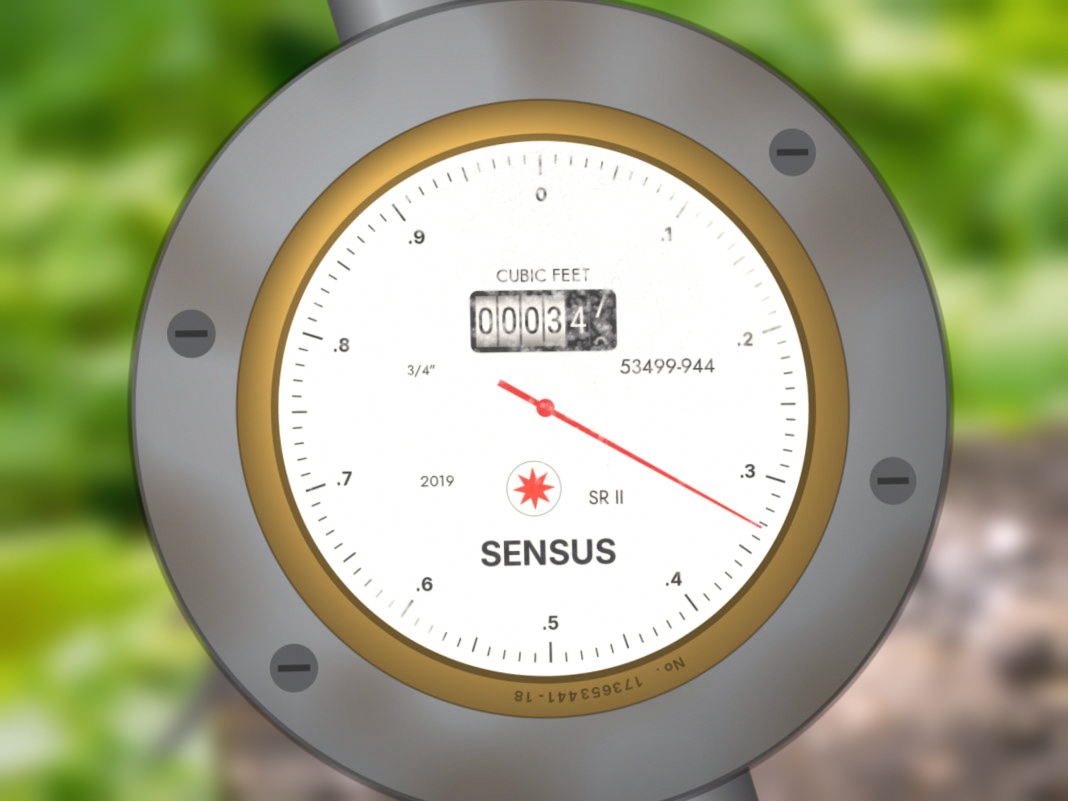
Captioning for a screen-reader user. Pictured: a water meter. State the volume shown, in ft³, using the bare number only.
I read 347.33
